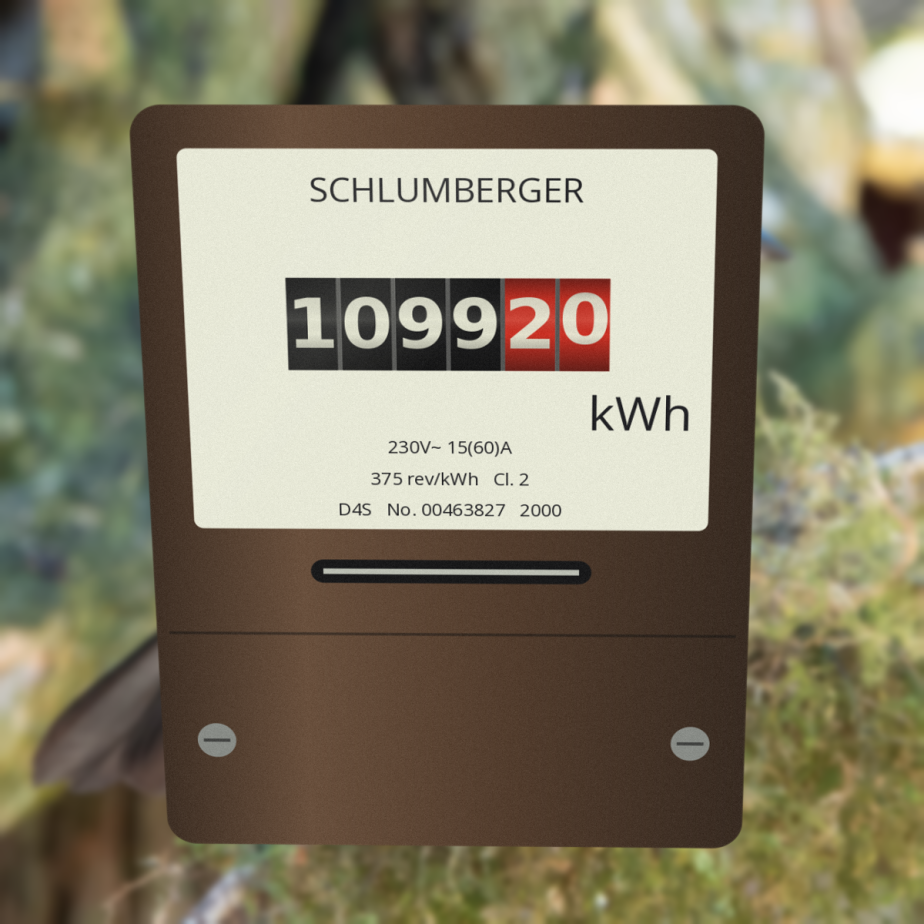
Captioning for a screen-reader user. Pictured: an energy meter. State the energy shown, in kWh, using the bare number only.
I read 1099.20
